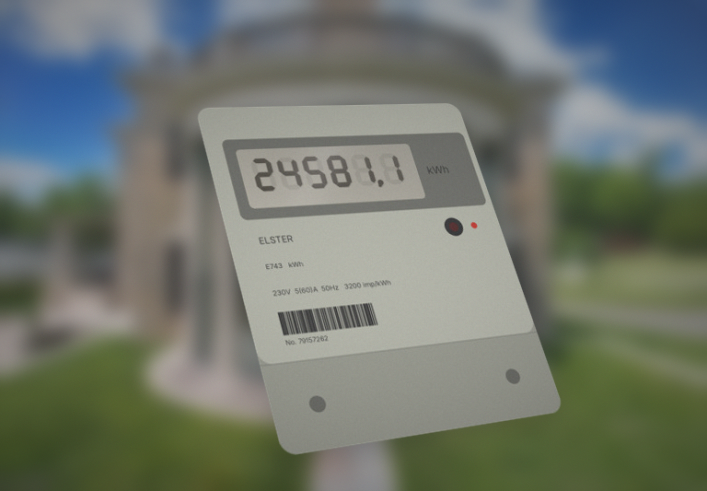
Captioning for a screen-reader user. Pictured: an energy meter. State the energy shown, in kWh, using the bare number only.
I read 24581.1
